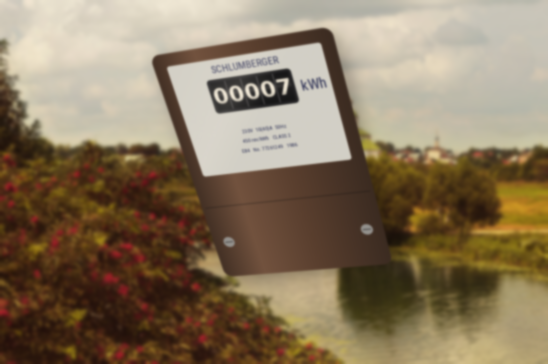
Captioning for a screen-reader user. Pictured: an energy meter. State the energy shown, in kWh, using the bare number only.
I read 7
